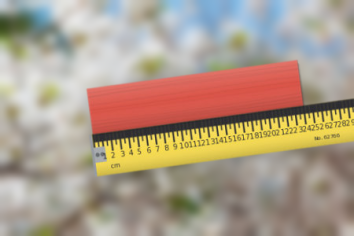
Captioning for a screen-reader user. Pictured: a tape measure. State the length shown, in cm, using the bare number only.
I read 24
